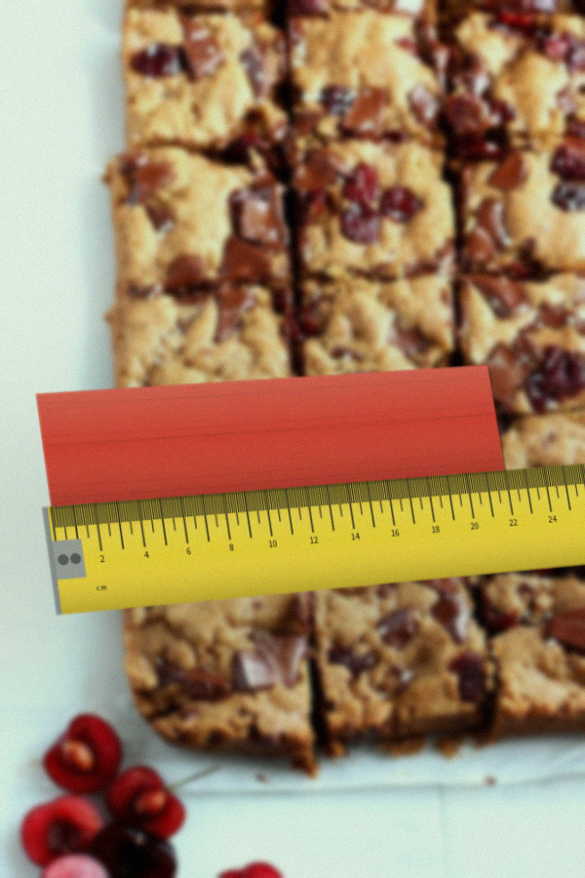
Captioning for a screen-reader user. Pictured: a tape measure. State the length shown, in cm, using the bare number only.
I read 22
